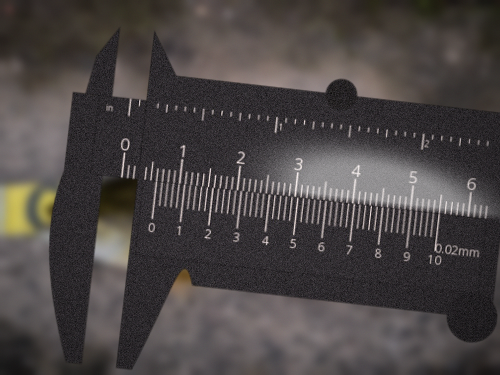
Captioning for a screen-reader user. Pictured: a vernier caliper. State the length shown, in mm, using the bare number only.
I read 6.0
